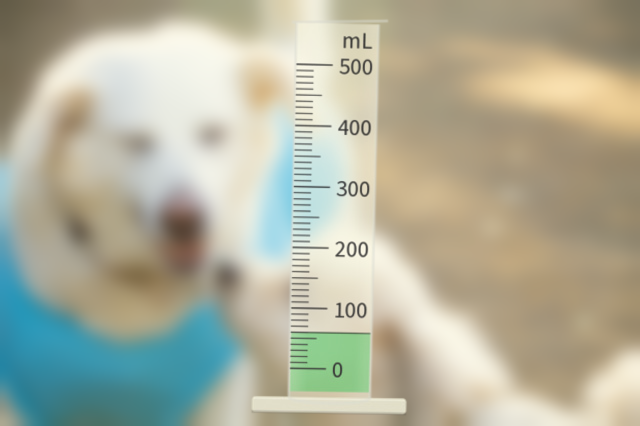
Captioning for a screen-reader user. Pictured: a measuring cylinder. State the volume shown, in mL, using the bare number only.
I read 60
